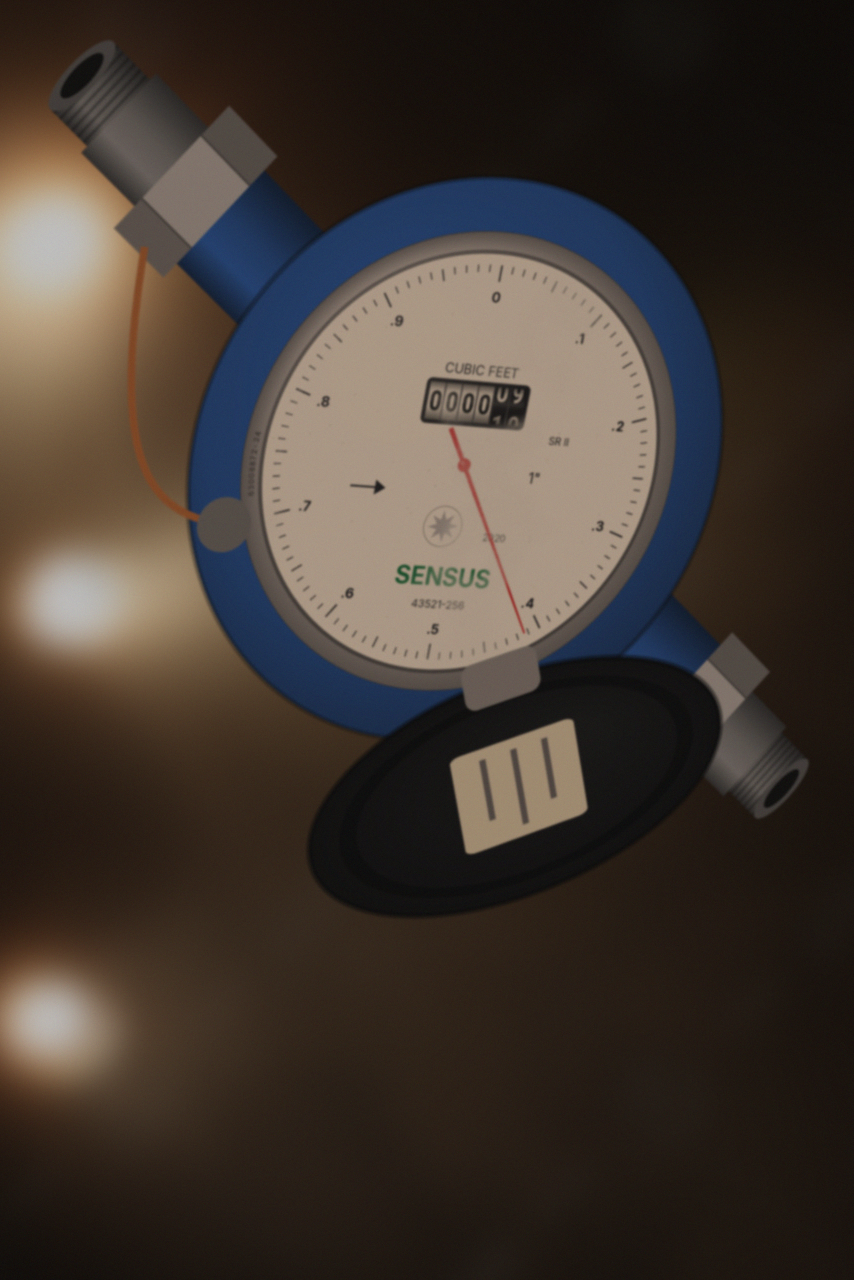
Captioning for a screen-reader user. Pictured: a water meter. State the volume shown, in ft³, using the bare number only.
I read 9.41
